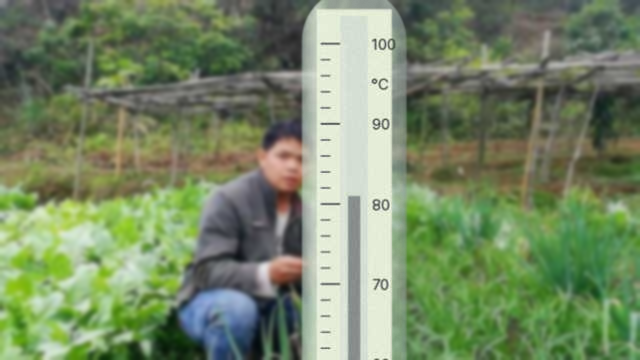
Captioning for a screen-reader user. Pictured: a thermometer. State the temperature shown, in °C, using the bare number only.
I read 81
